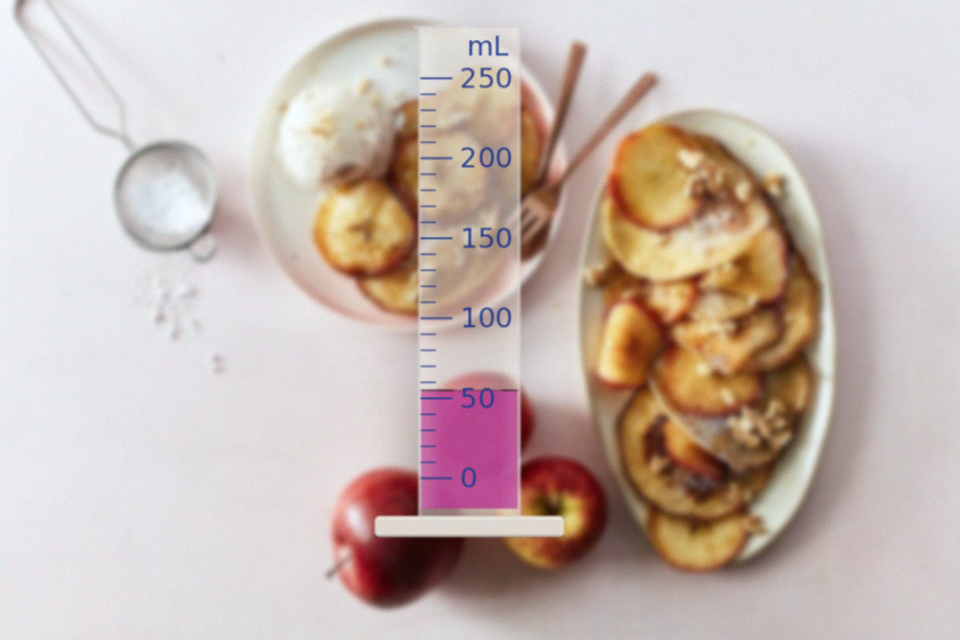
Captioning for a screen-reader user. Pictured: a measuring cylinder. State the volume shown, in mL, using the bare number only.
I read 55
